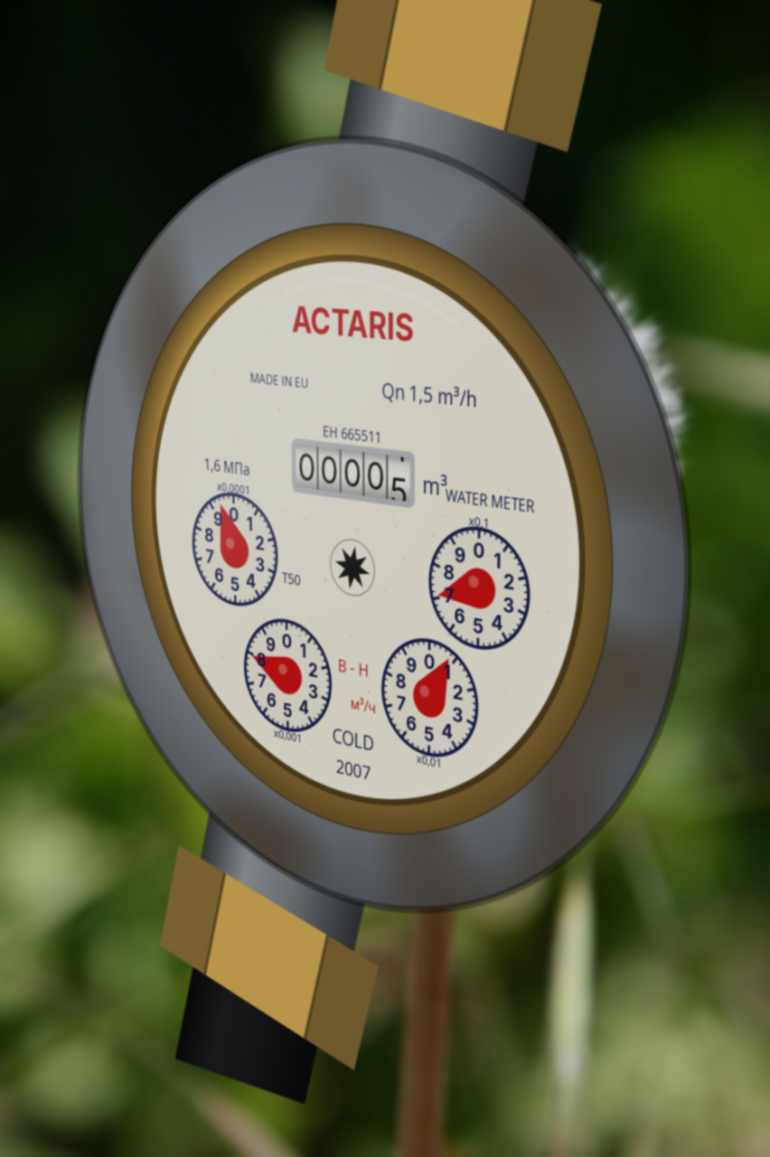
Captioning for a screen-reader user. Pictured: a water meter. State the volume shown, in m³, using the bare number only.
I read 4.7079
